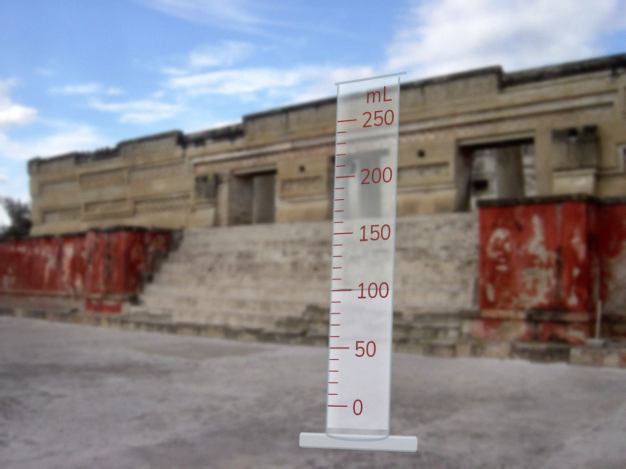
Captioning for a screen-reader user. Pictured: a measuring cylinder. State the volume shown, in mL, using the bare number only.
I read 100
